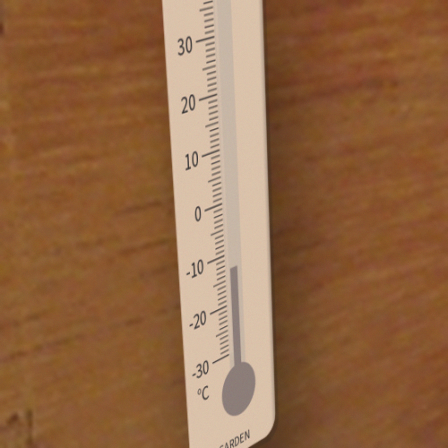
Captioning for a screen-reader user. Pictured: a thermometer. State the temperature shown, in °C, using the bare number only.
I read -13
